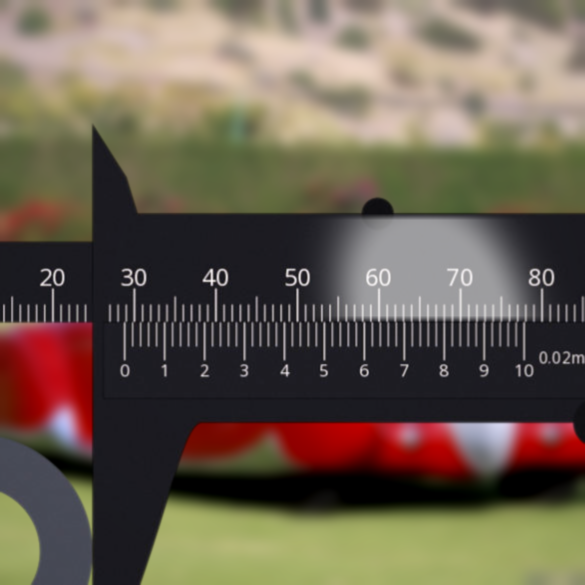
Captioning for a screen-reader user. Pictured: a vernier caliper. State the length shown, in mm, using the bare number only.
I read 28.8
